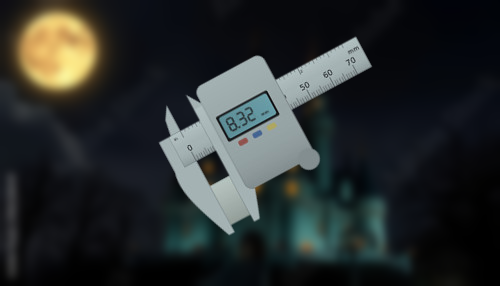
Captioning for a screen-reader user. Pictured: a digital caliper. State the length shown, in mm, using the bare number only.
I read 8.32
